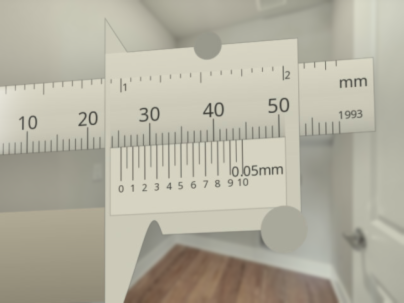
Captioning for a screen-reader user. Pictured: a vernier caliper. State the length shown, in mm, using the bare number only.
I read 25.4
